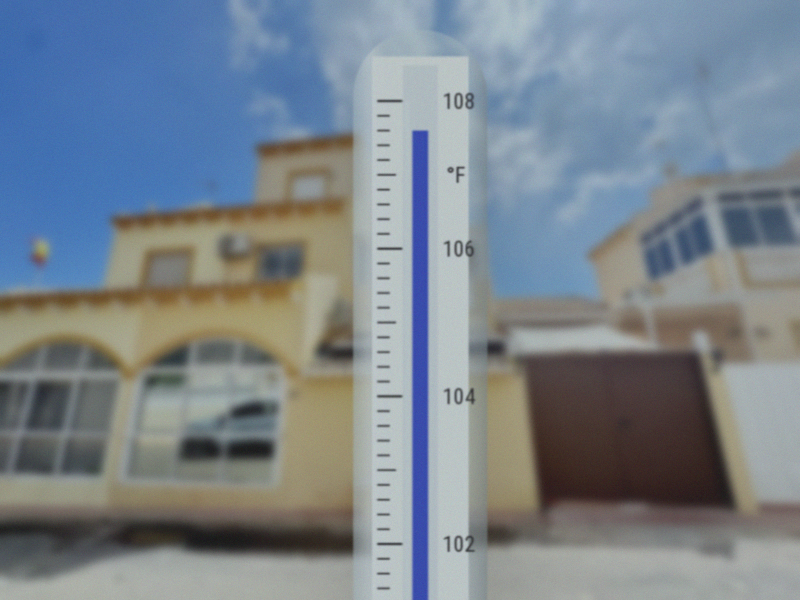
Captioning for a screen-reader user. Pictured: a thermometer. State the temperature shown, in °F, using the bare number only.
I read 107.6
